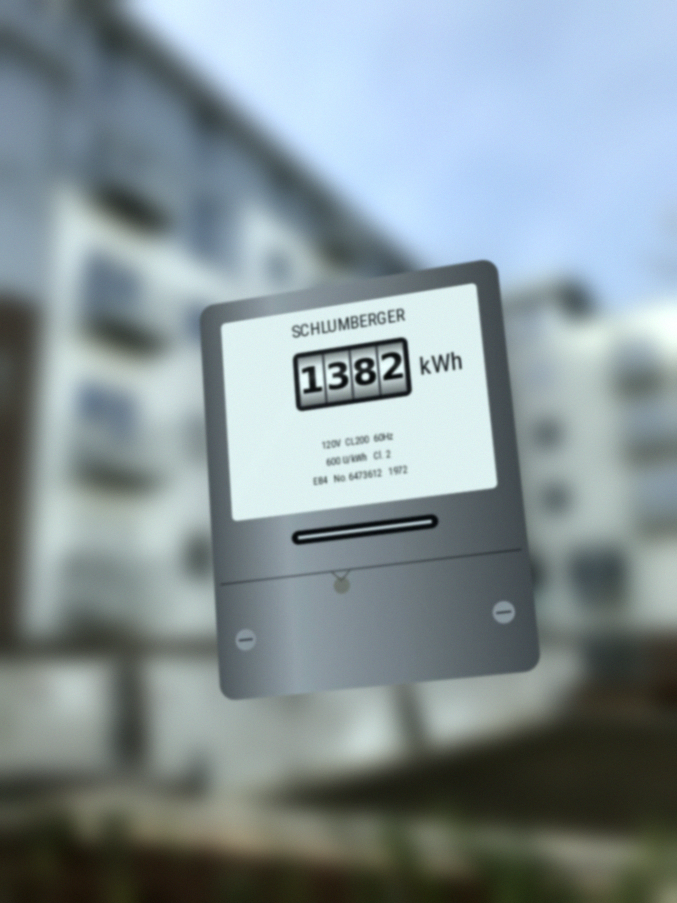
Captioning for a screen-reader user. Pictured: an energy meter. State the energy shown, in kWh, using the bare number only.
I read 1382
